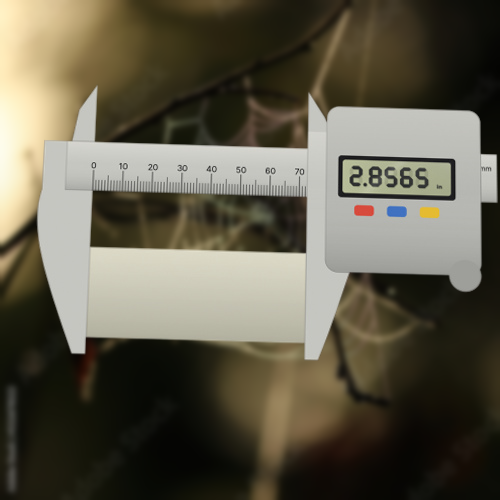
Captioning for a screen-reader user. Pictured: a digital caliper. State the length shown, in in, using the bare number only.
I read 2.8565
